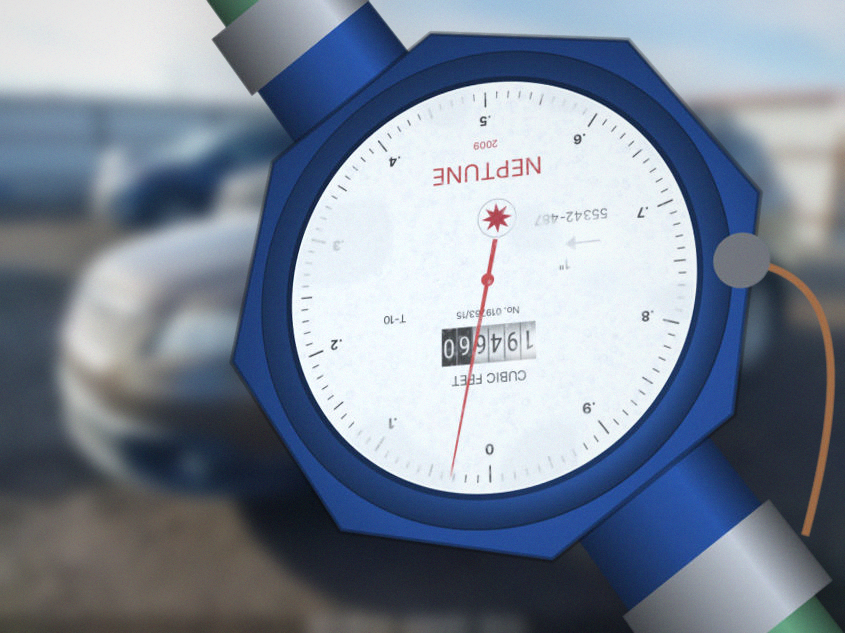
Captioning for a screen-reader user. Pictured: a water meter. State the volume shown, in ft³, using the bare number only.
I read 194660.03
